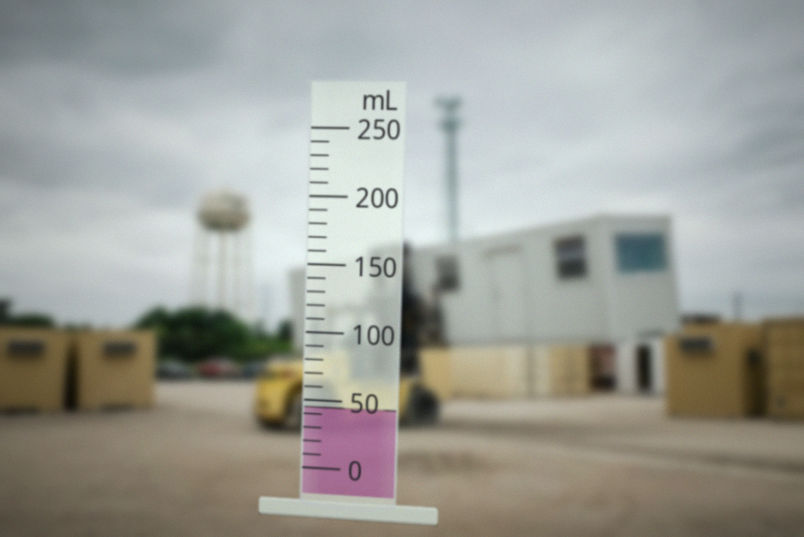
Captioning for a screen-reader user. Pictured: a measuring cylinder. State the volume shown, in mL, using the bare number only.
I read 45
